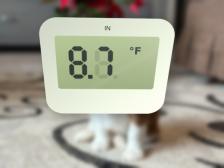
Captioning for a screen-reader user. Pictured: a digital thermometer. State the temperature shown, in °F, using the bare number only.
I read 8.7
